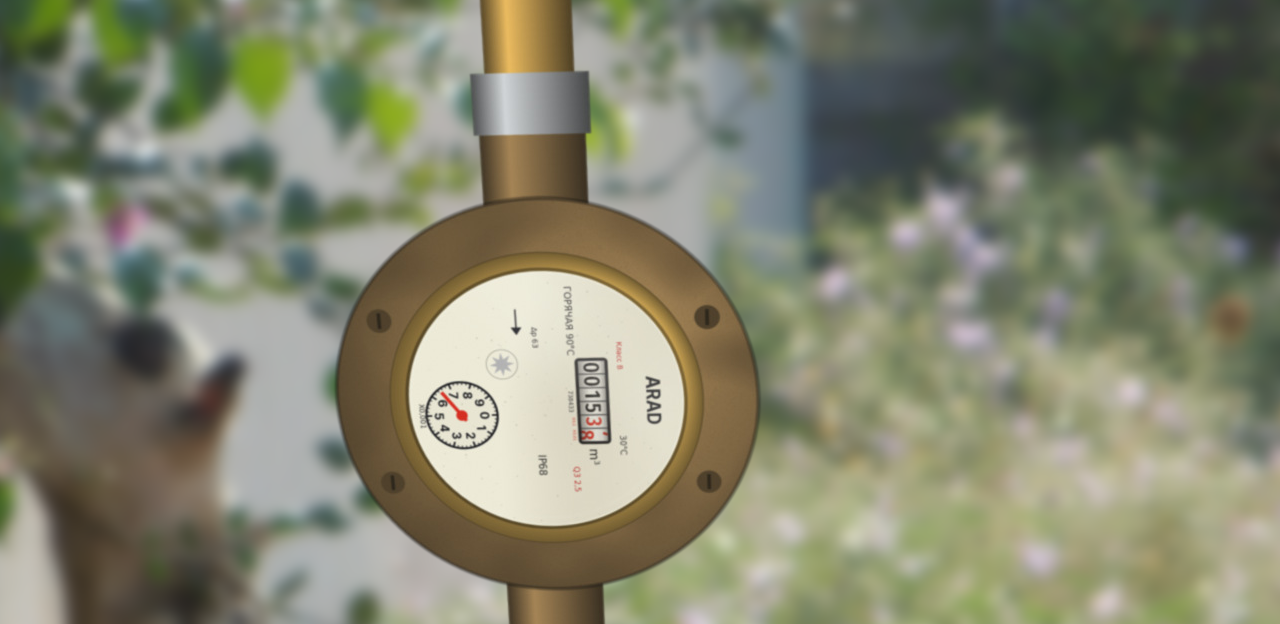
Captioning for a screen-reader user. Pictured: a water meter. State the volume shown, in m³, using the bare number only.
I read 15.376
